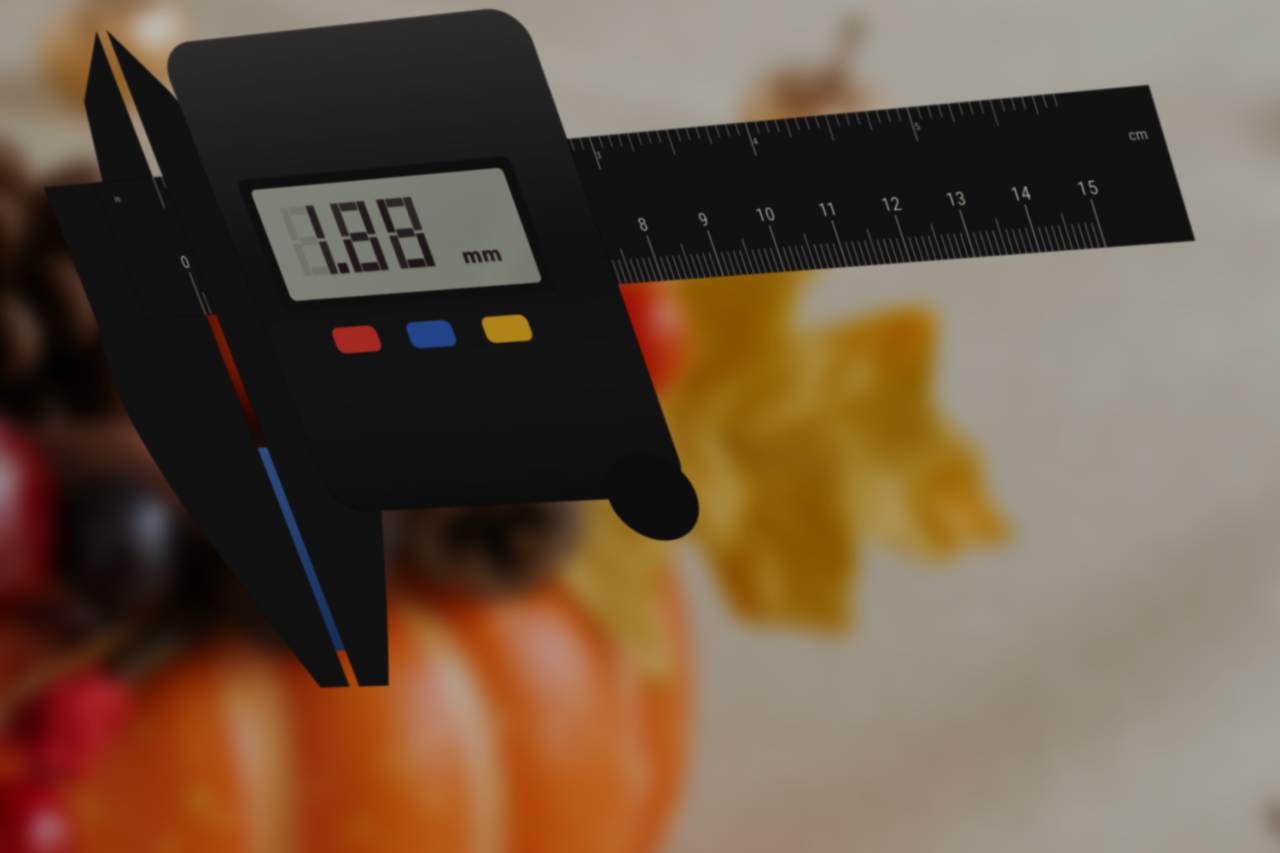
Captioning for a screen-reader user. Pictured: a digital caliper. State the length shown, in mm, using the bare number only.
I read 1.88
